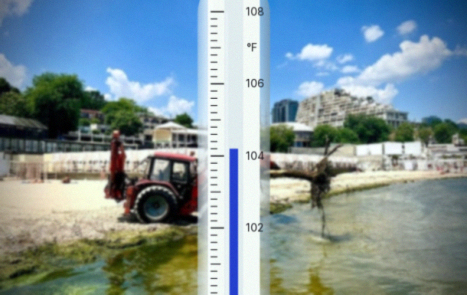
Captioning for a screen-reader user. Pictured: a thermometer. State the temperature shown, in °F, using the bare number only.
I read 104.2
